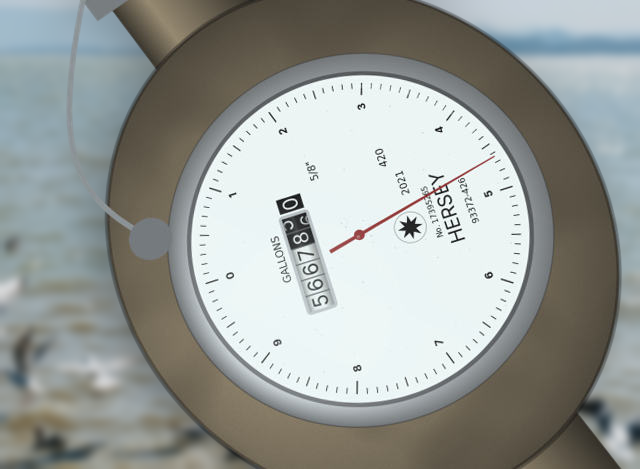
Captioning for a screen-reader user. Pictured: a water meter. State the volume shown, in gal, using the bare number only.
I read 5667854.6
